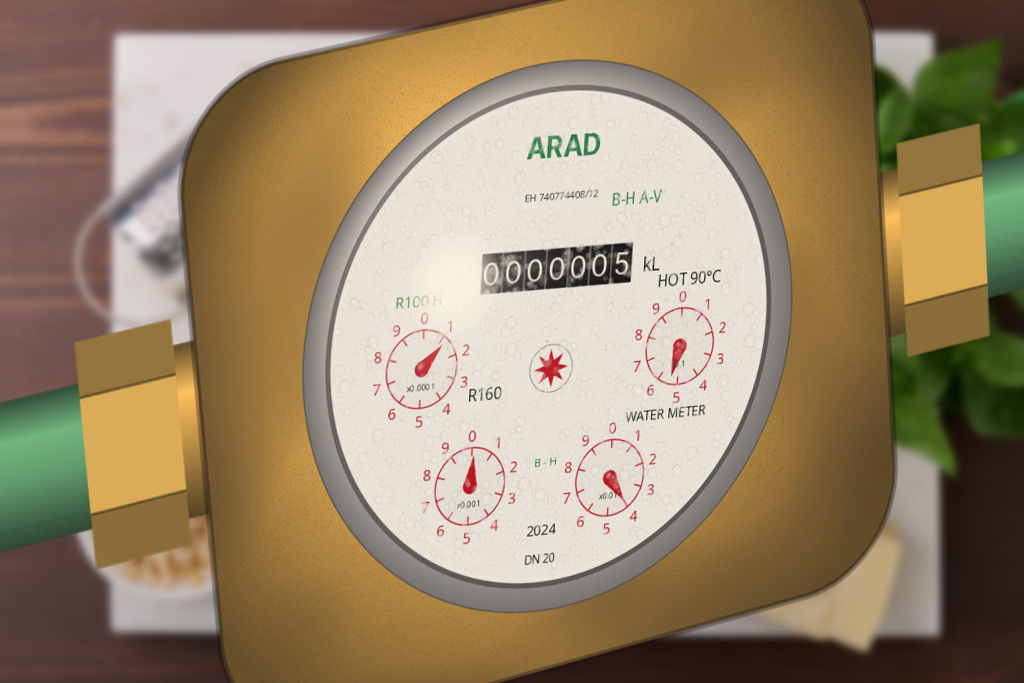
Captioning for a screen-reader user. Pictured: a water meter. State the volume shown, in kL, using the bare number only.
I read 5.5401
